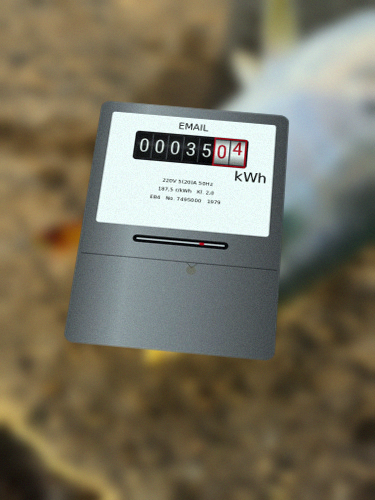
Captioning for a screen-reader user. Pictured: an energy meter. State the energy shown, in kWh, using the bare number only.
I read 35.04
